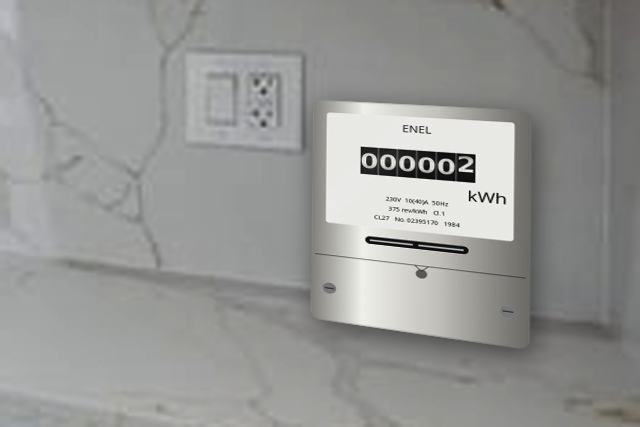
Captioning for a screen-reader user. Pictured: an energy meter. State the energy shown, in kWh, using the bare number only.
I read 2
